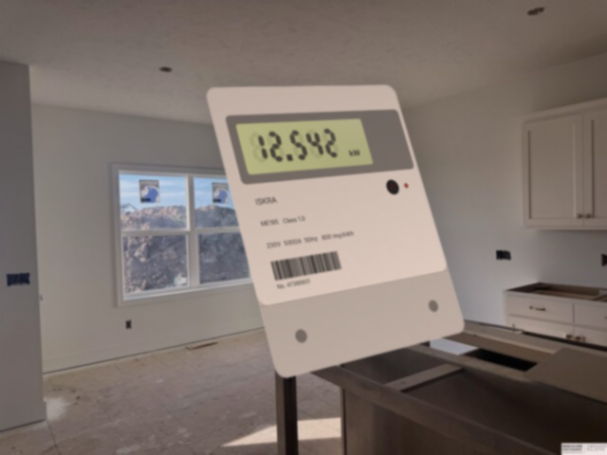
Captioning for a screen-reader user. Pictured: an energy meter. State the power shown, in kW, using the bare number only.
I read 12.542
